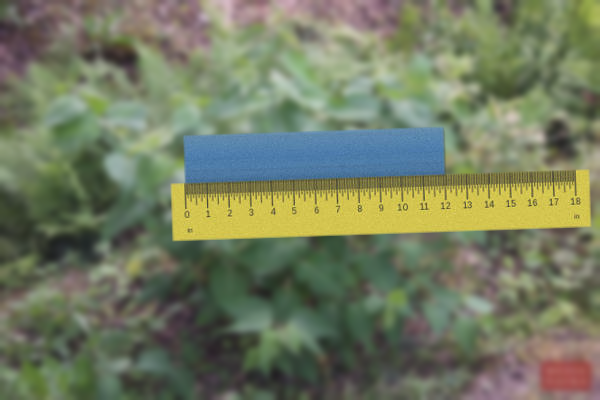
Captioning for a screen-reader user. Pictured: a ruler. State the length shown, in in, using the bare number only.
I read 12
